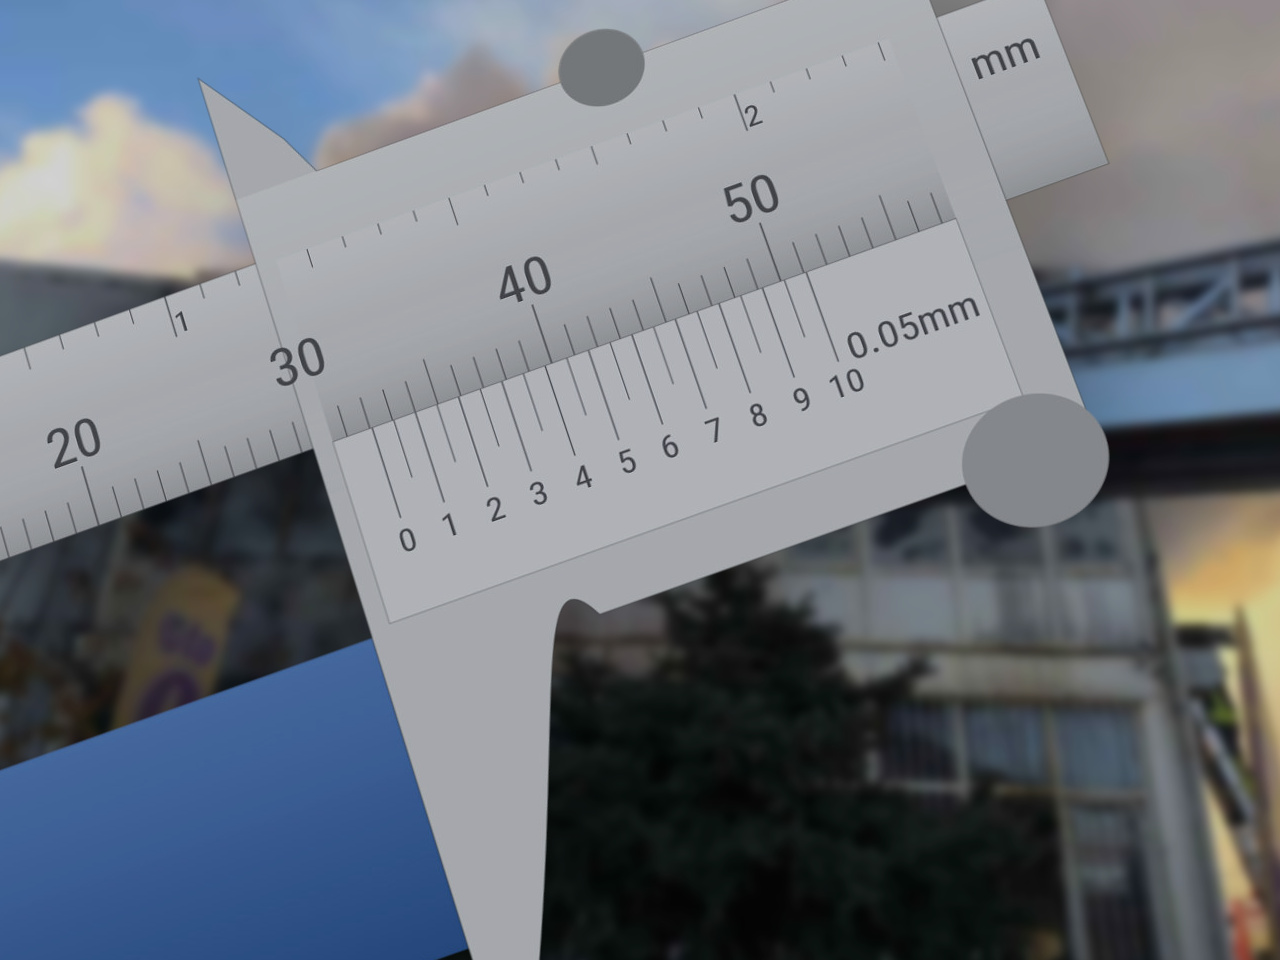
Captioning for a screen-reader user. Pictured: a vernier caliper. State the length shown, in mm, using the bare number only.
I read 32.10
